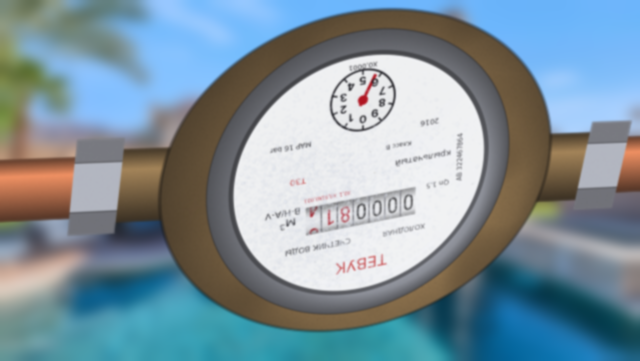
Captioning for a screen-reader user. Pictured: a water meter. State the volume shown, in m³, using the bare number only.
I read 0.8135
